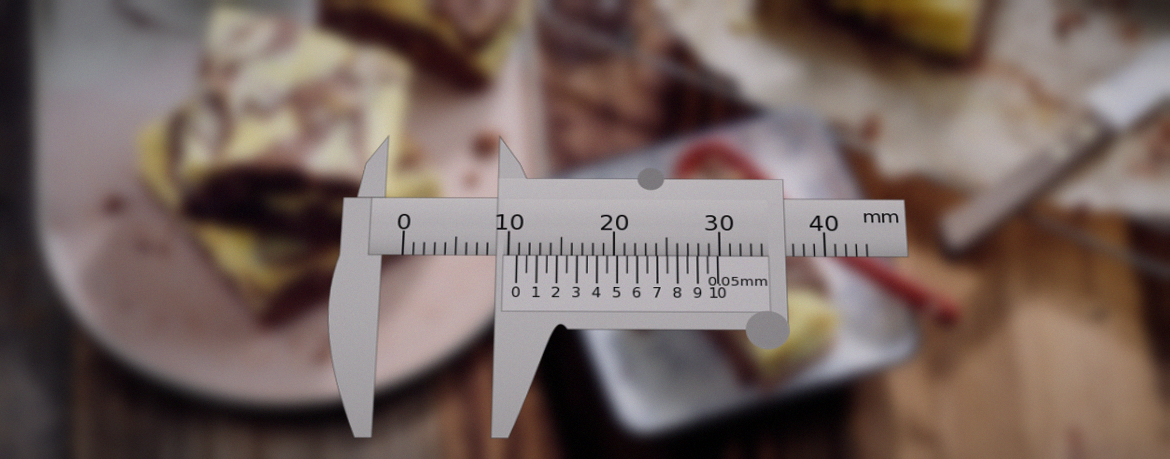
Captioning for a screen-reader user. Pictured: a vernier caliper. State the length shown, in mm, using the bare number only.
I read 10.8
